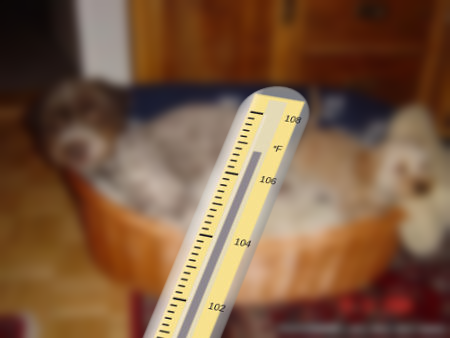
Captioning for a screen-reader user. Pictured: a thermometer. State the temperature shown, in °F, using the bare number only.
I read 106.8
